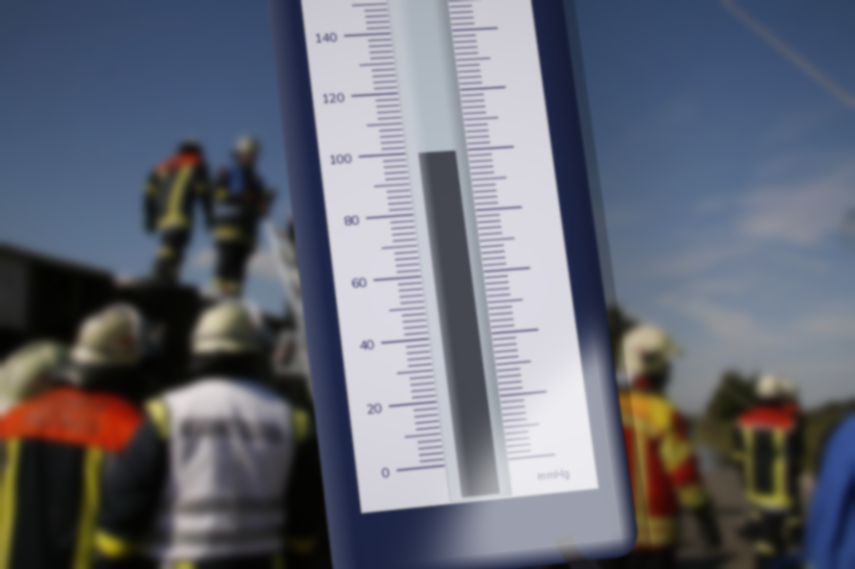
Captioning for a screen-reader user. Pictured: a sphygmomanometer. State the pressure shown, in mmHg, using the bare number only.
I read 100
